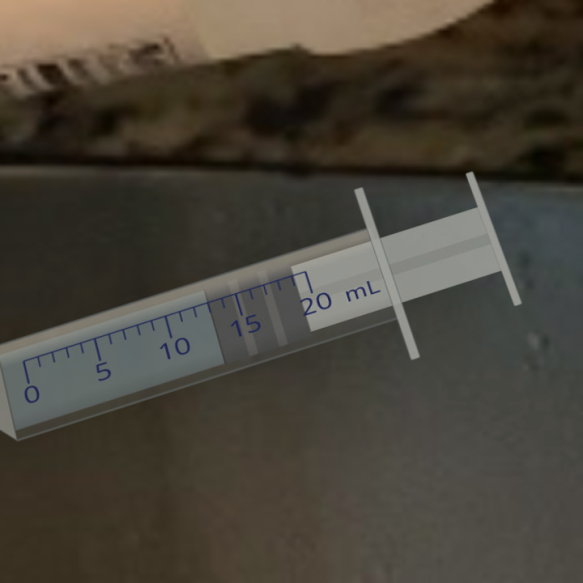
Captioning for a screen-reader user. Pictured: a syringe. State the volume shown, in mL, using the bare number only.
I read 13
